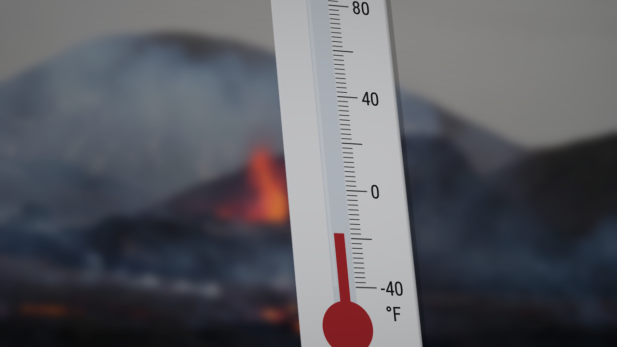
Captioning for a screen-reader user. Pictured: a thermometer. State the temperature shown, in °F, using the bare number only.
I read -18
